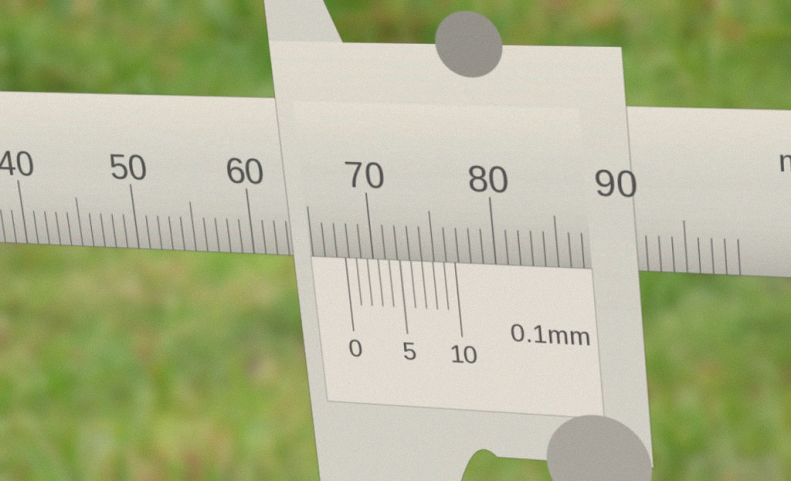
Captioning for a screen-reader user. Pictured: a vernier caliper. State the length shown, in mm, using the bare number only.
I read 67.7
